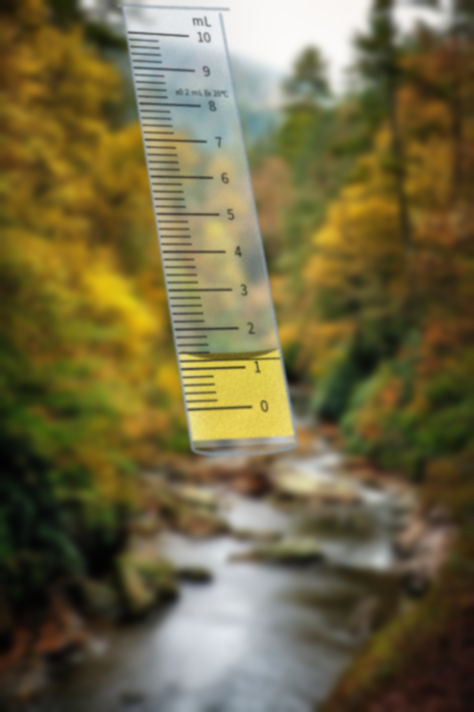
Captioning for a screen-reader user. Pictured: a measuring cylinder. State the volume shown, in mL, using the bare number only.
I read 1.2
